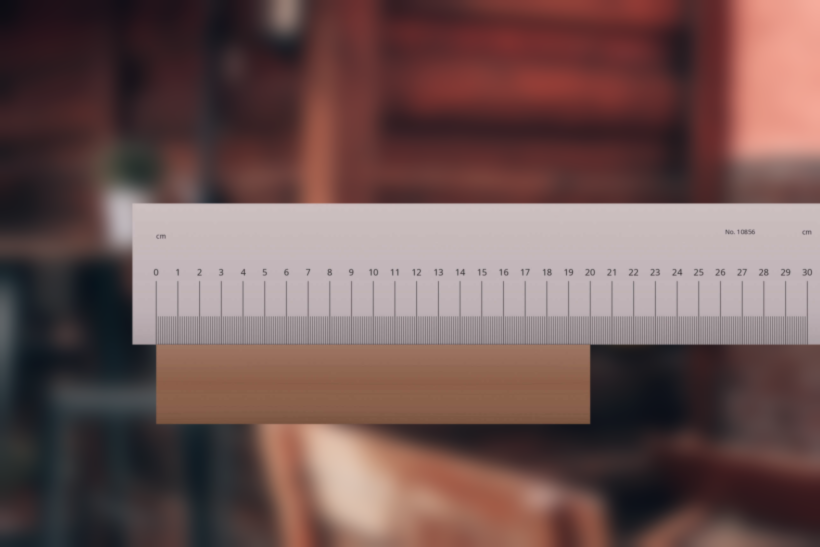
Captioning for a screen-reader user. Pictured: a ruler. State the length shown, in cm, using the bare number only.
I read 20
